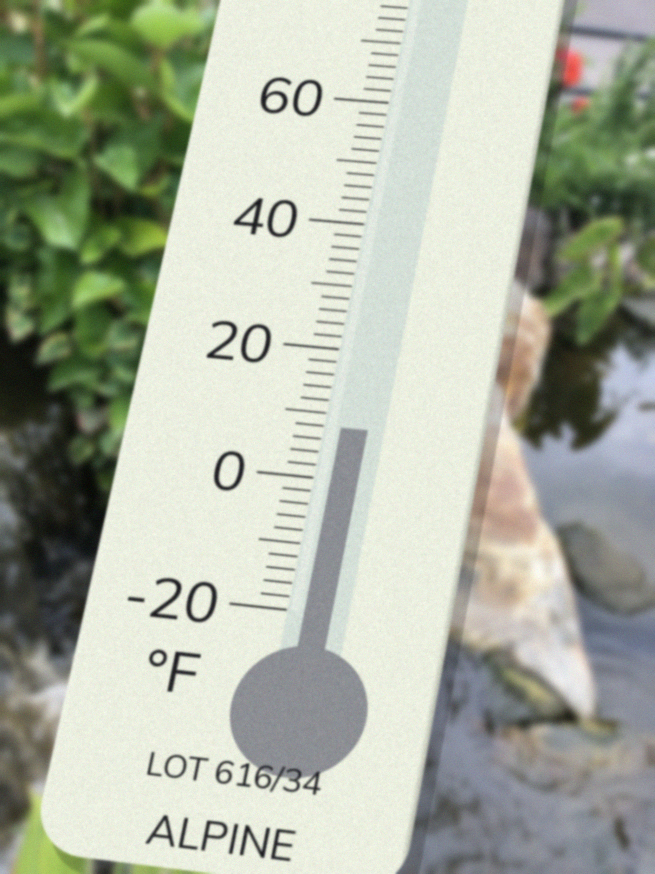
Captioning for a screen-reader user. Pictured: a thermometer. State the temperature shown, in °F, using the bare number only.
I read 8
